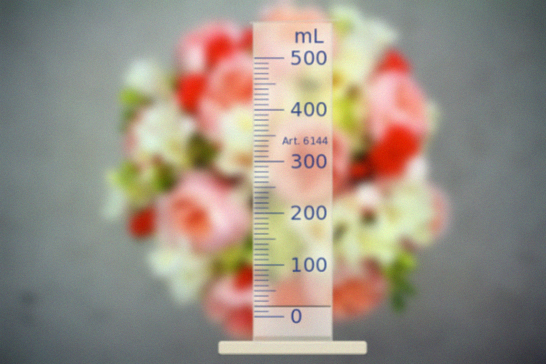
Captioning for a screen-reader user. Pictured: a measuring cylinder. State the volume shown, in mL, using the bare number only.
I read 20
